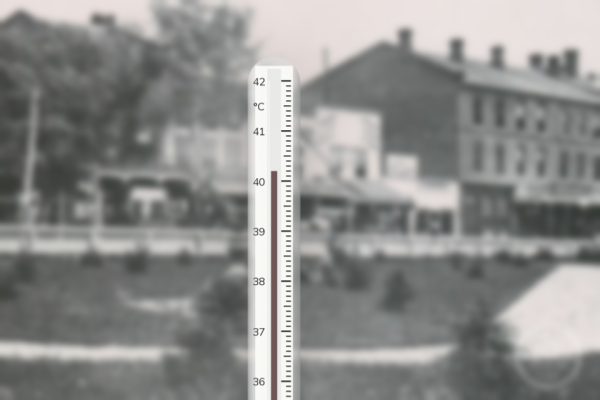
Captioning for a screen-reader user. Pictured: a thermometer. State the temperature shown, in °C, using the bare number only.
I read 40.2
